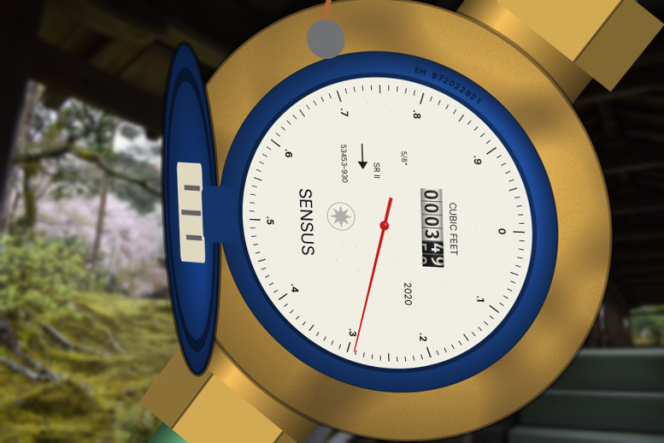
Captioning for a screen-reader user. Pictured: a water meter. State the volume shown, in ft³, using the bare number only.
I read 349.29
